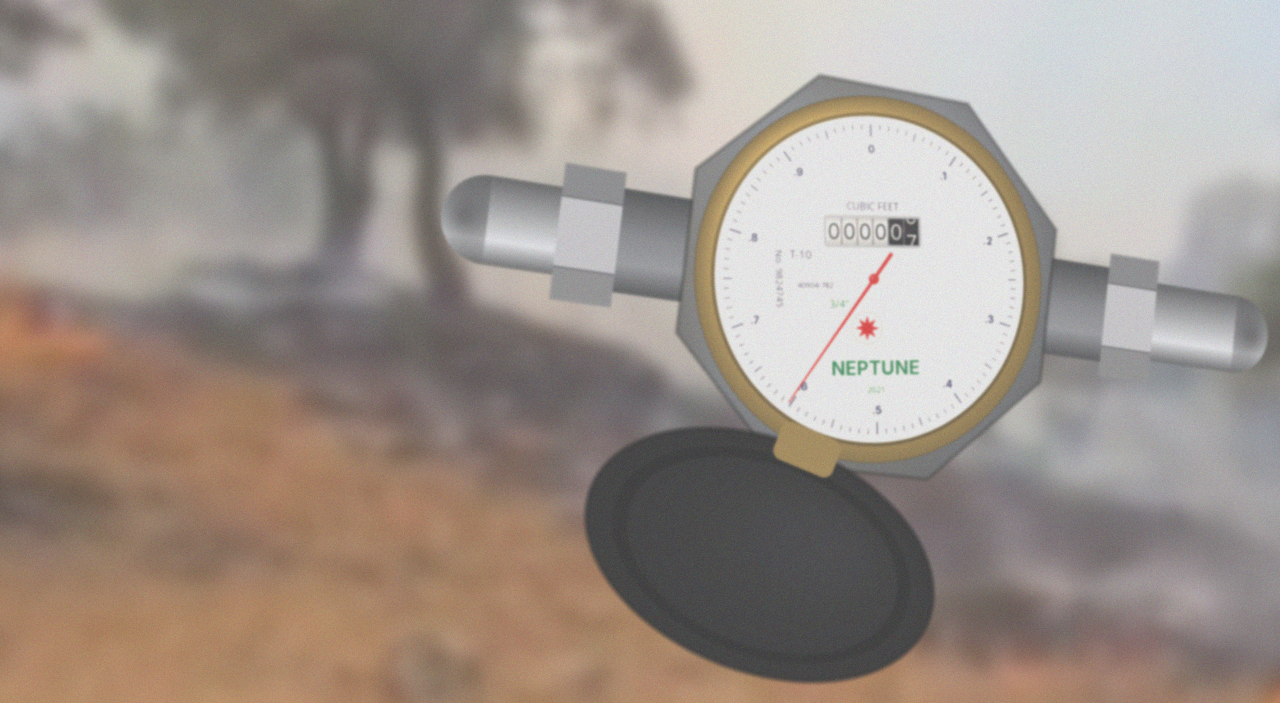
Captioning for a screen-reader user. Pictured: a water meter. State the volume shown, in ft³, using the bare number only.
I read 6.60
